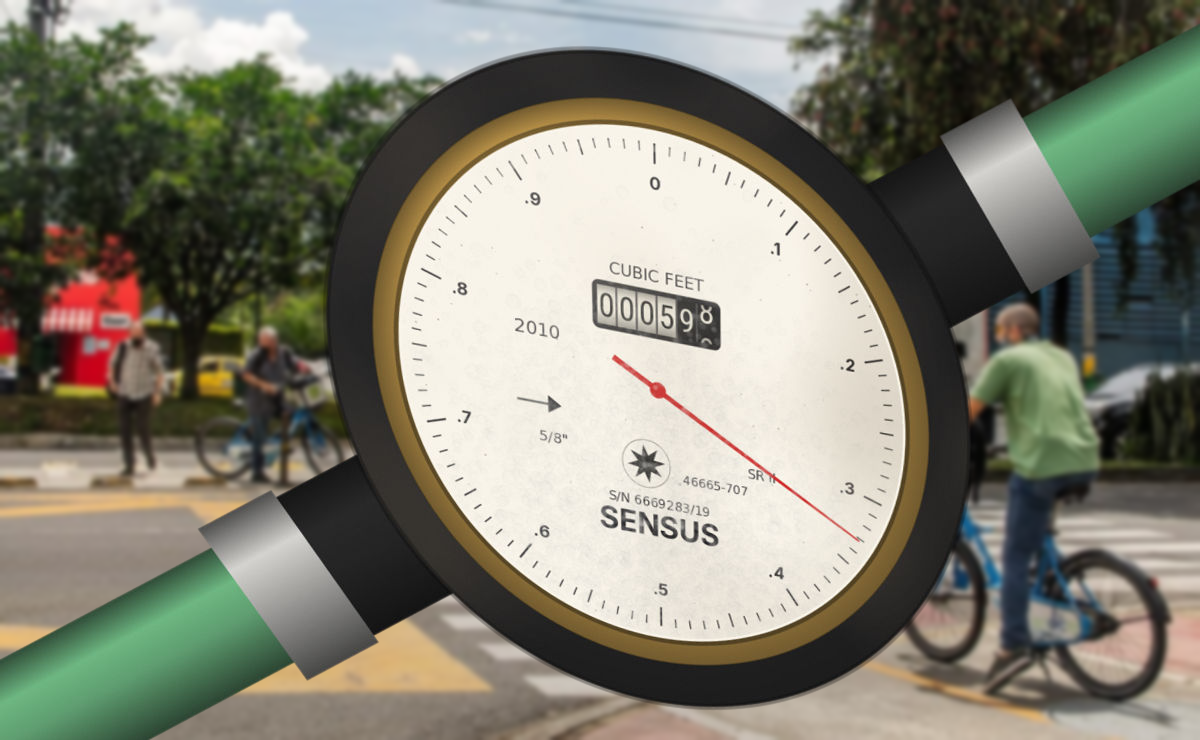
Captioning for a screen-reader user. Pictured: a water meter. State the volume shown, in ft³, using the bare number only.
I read 598.33
